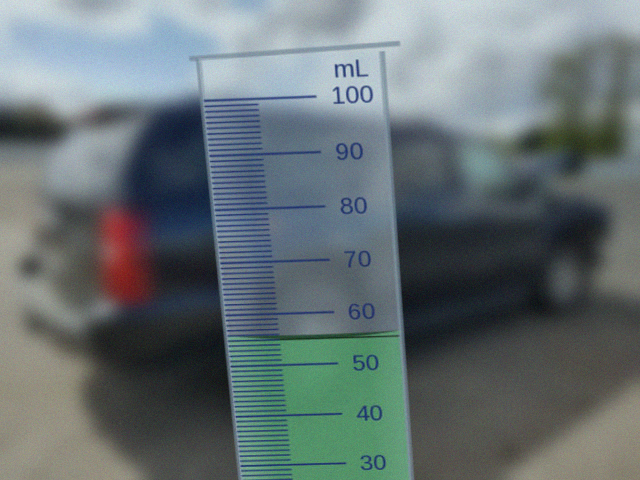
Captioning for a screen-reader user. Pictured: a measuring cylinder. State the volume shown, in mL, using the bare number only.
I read 55
